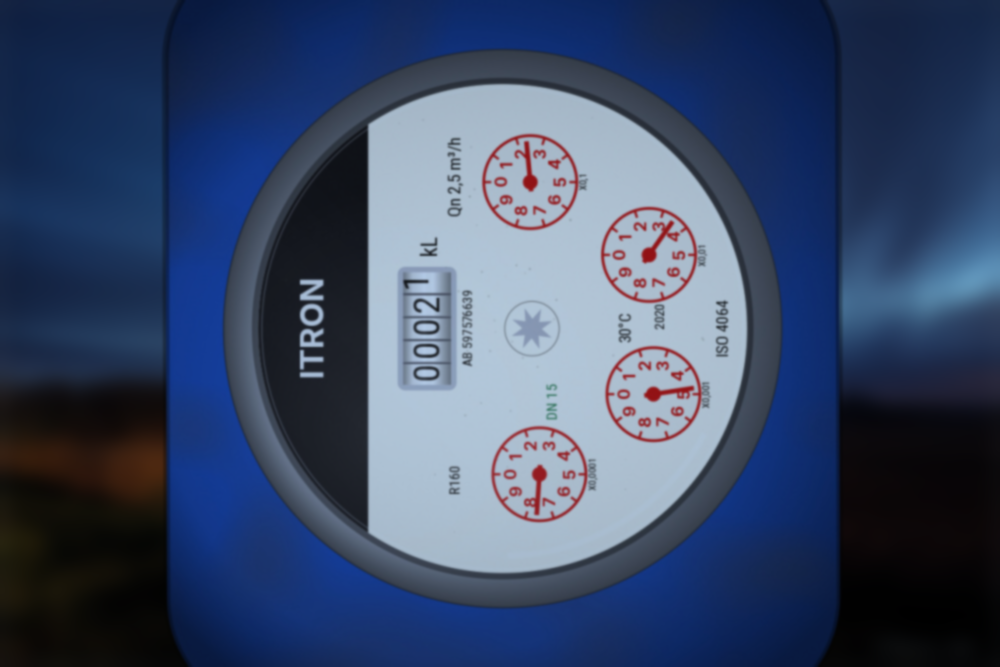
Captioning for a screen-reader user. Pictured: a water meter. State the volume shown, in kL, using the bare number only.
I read 21.2347
